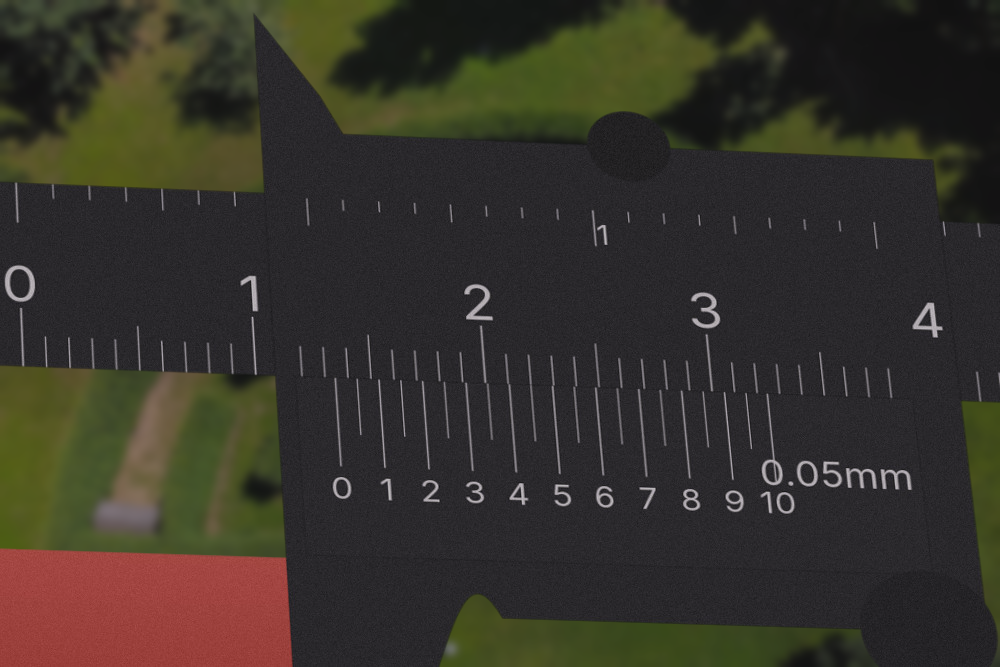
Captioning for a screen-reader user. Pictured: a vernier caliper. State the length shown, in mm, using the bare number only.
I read 13.45
